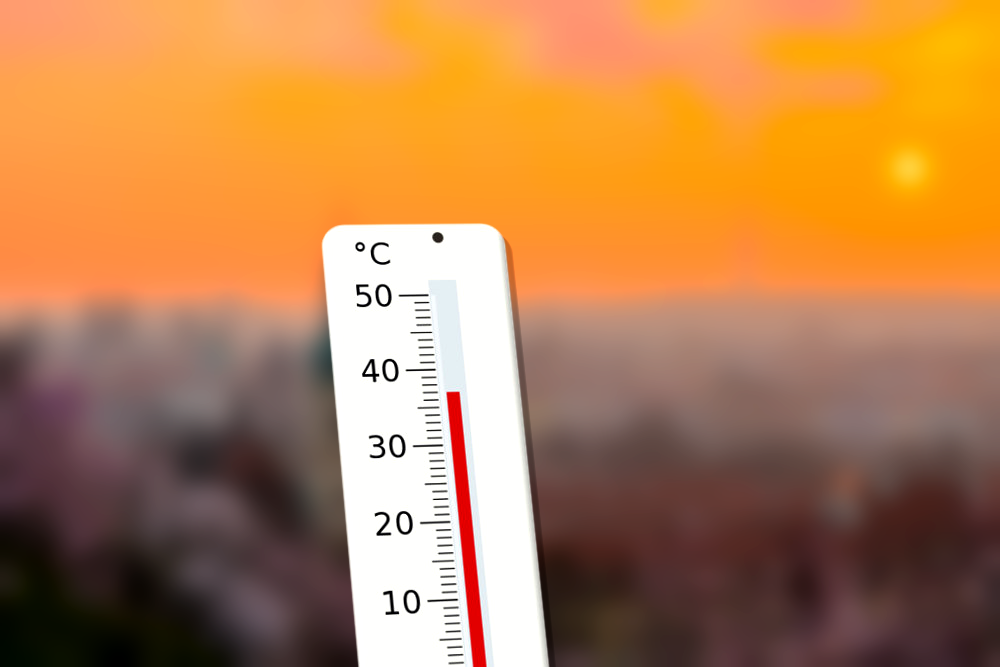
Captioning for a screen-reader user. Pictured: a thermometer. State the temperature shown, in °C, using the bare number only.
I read 37
